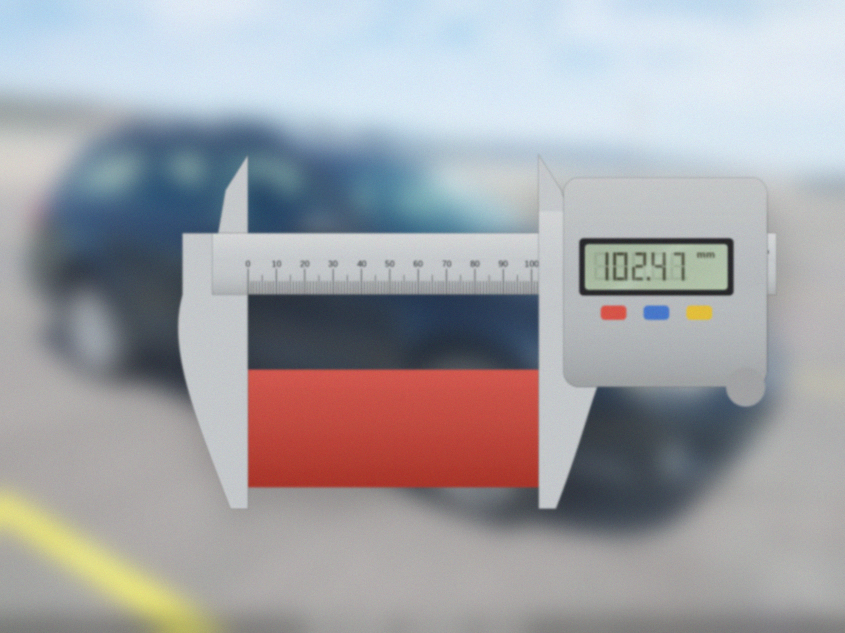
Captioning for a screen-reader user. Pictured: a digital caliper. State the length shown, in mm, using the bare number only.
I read 102.47
